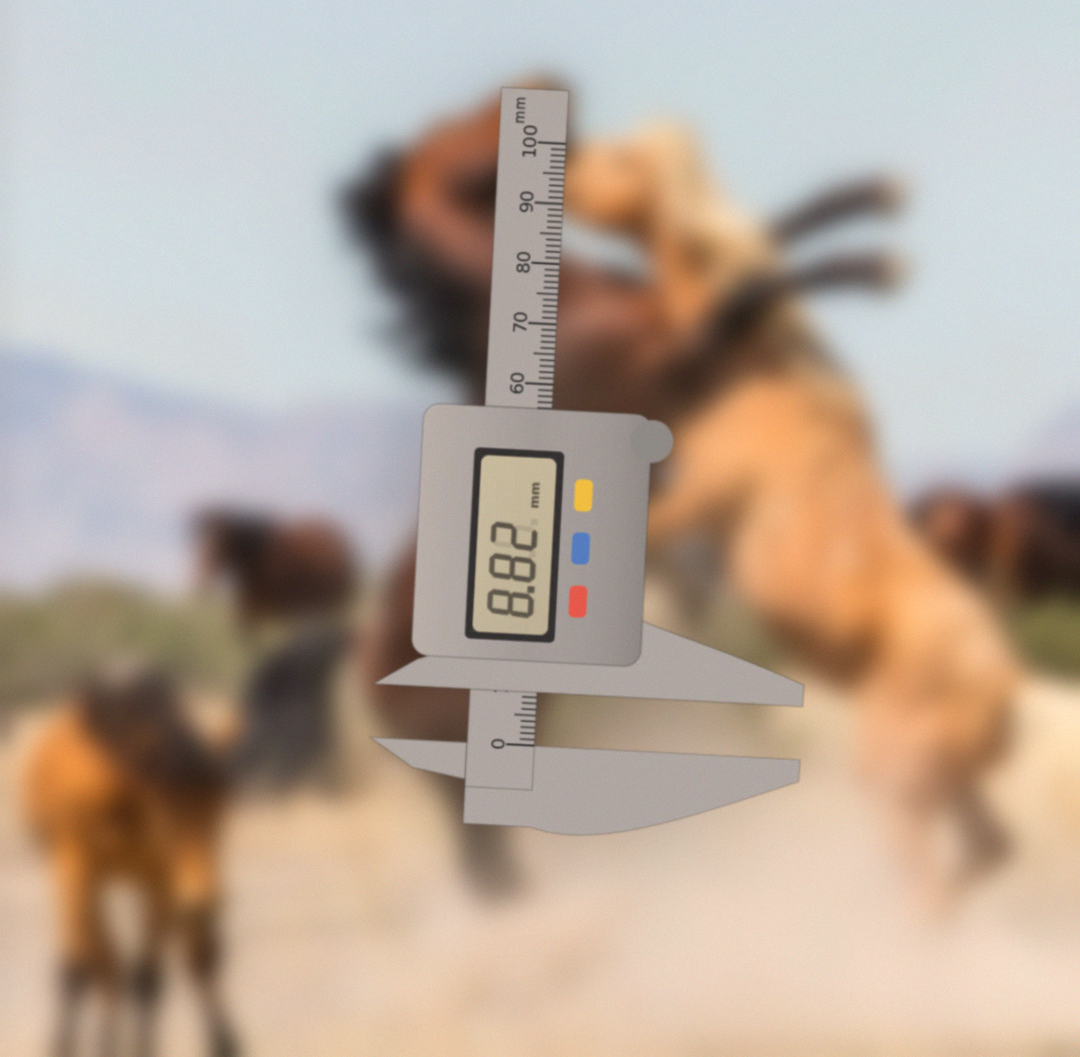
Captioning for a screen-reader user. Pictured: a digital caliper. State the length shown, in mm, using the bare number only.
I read 8.82
